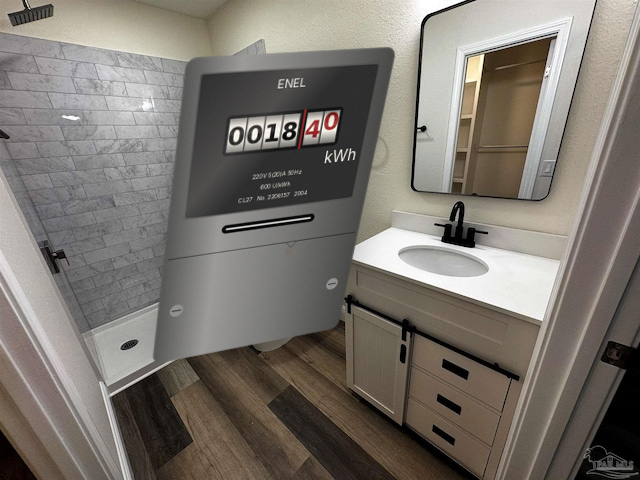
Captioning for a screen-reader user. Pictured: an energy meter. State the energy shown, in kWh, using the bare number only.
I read 18.40
